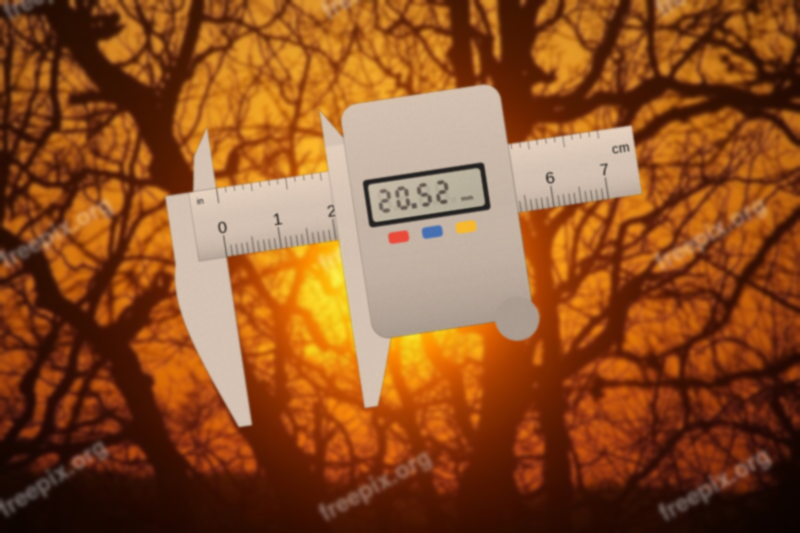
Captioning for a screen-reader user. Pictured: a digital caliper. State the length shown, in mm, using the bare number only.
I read 20.52
